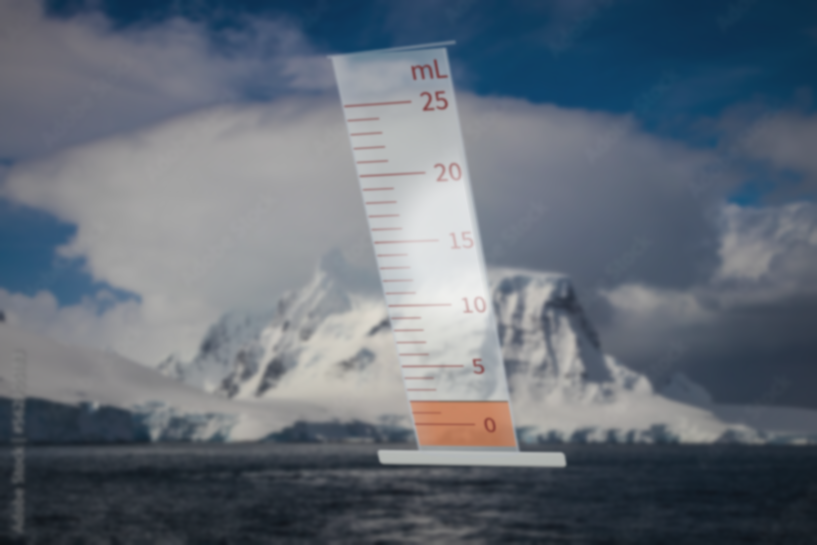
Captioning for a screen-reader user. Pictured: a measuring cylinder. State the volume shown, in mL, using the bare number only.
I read 2
